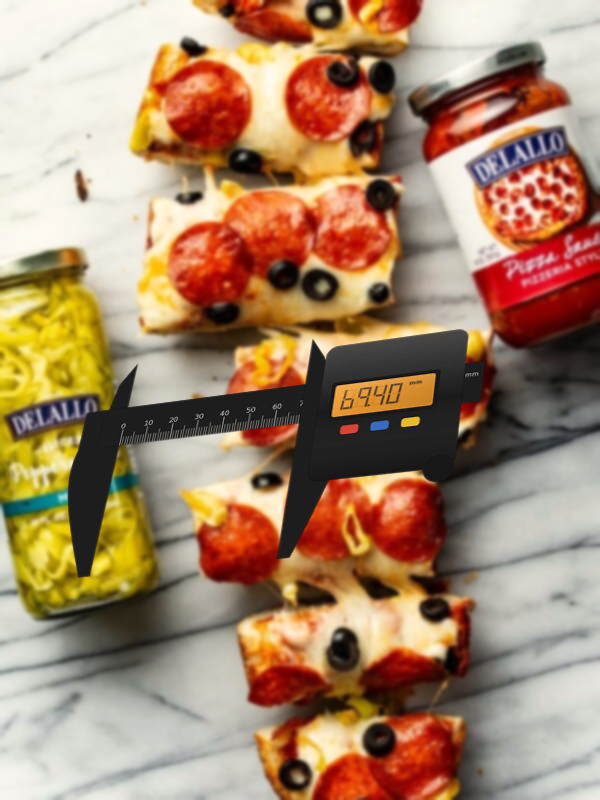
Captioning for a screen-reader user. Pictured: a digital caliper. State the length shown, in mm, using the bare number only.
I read 69.40
